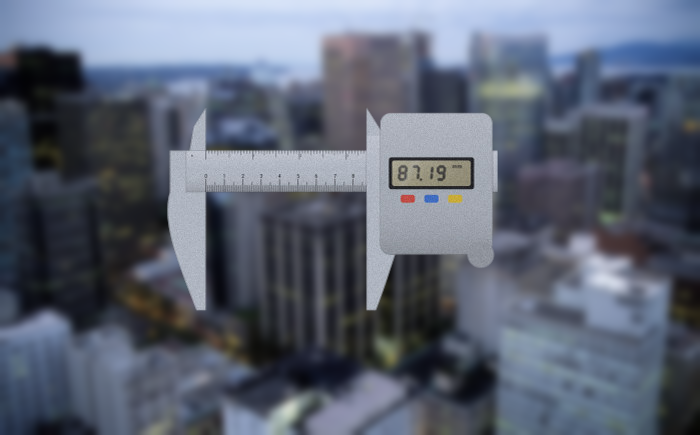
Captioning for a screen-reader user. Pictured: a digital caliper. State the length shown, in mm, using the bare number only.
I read 87.19
